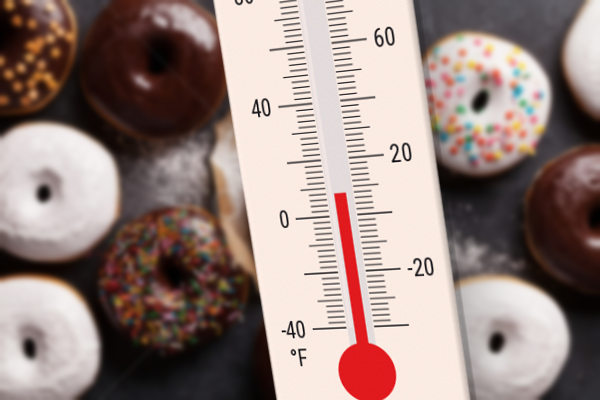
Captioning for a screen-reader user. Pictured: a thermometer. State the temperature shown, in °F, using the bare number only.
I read 8
